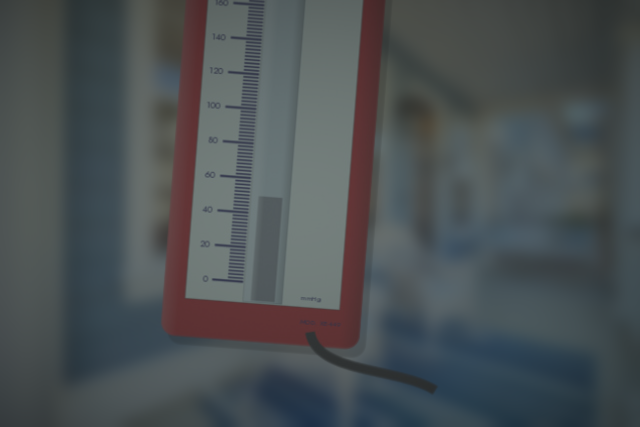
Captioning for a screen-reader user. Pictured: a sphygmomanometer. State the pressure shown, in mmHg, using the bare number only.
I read 50
